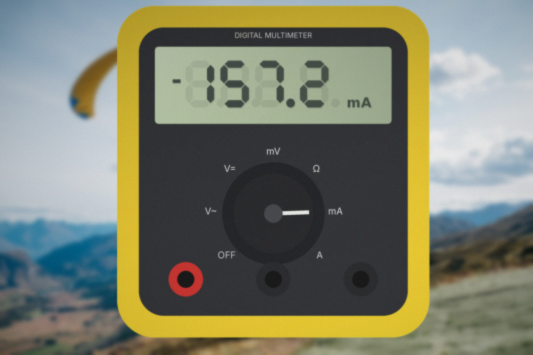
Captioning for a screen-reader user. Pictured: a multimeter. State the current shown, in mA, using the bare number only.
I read -157.2
